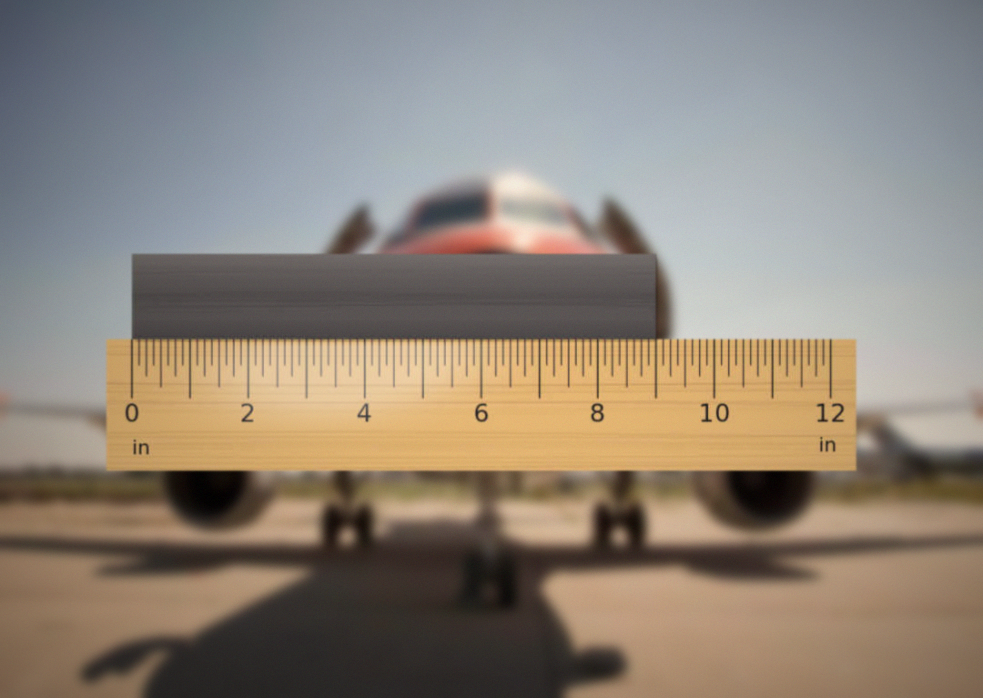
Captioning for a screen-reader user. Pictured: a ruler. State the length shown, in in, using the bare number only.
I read 9
